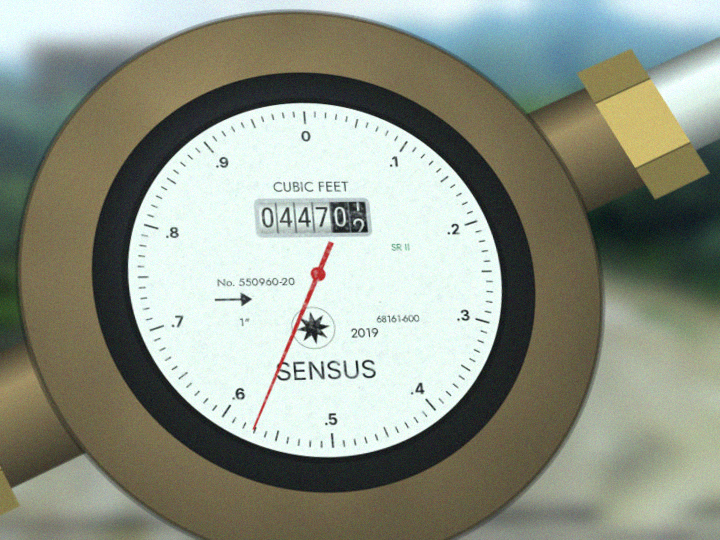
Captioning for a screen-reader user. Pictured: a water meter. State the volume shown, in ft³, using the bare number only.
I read 44701.57
